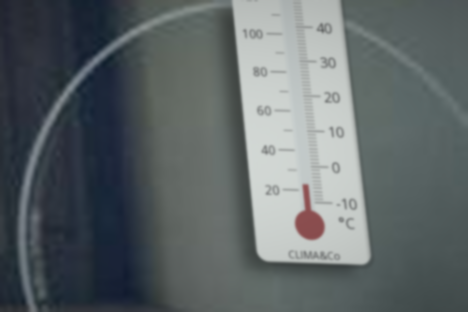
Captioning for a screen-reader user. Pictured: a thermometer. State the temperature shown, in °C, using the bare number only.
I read -5
